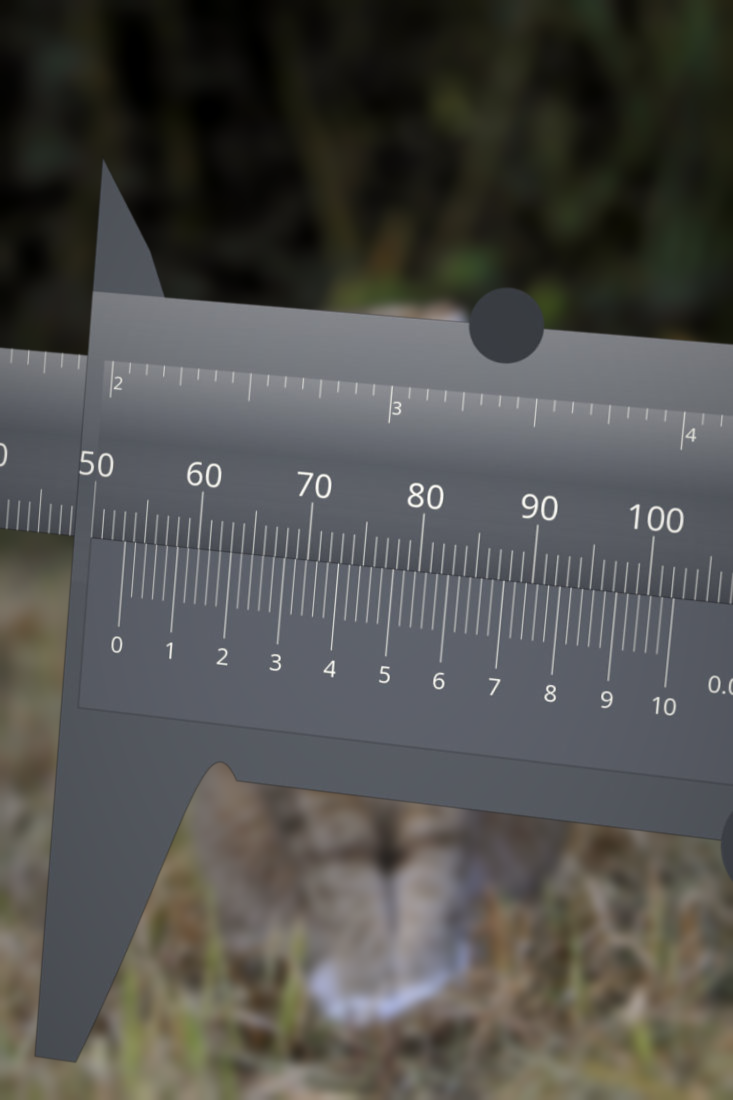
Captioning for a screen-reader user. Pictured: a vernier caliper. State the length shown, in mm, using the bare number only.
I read 53.2
